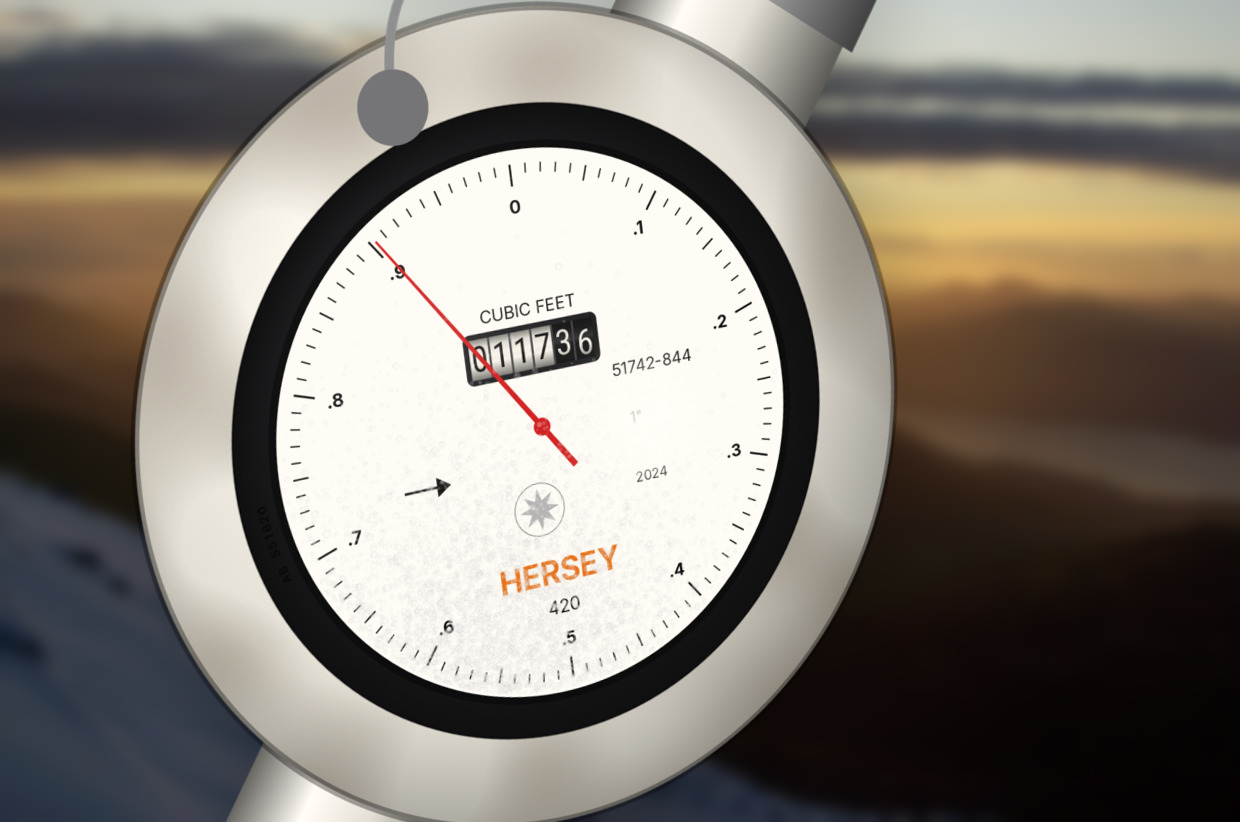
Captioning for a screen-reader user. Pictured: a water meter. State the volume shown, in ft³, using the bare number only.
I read 11735.90
